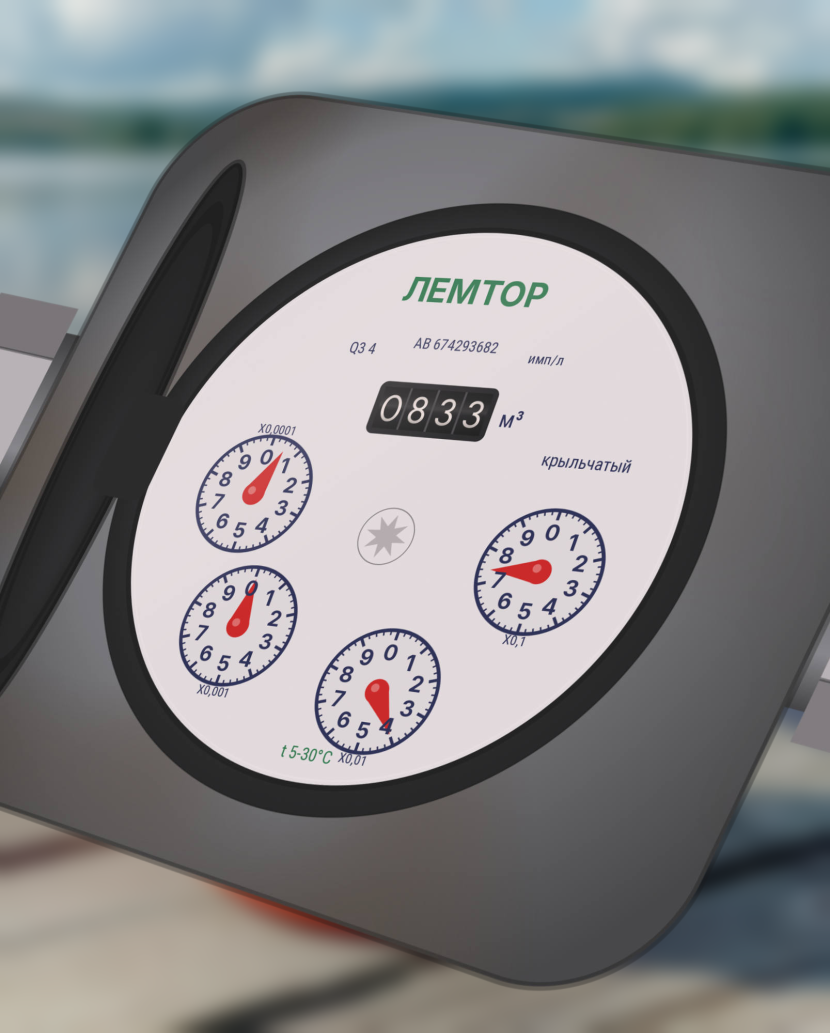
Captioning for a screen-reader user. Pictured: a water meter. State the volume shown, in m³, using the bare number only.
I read 833.7400
